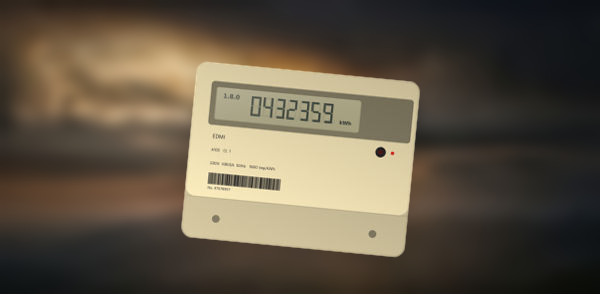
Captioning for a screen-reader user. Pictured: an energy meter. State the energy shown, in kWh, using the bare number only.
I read 432359
